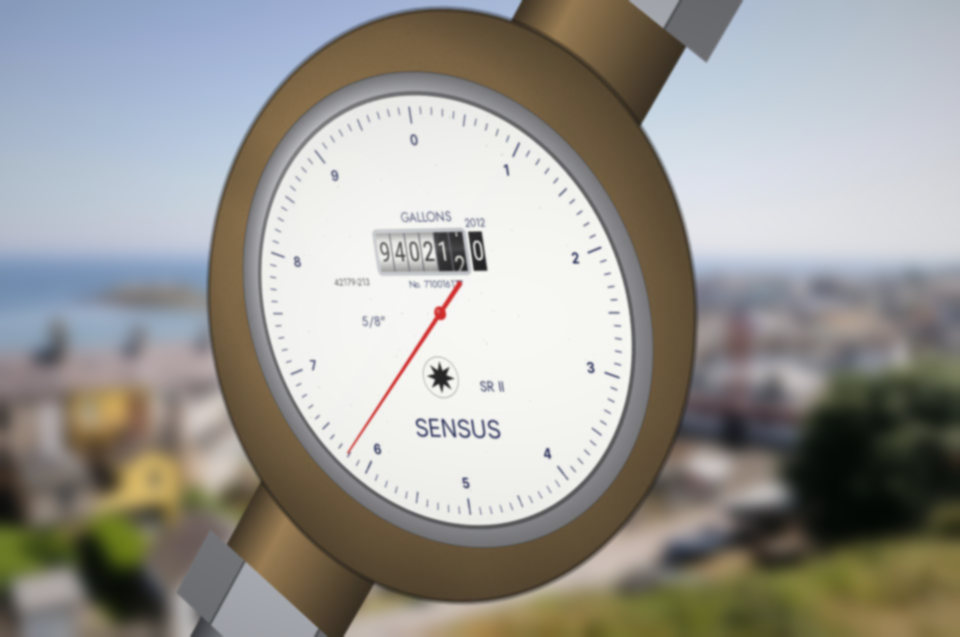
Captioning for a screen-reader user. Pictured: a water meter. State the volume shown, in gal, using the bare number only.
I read 9402116.2
